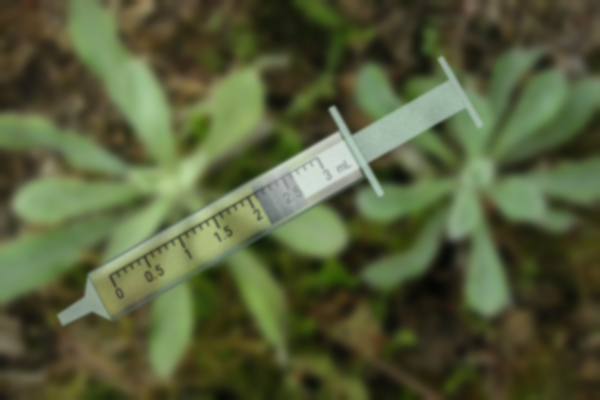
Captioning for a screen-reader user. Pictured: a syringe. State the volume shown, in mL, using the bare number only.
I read 2.1
